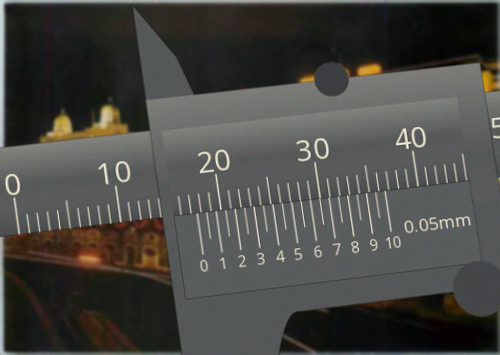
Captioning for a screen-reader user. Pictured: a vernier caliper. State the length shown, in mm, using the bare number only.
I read 17.6
